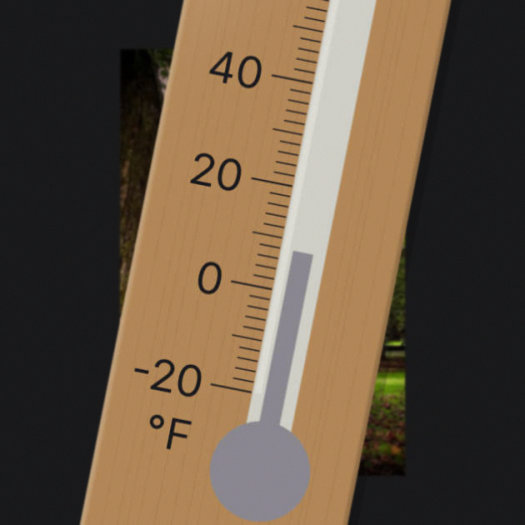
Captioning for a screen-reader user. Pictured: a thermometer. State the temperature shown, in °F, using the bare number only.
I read 8
